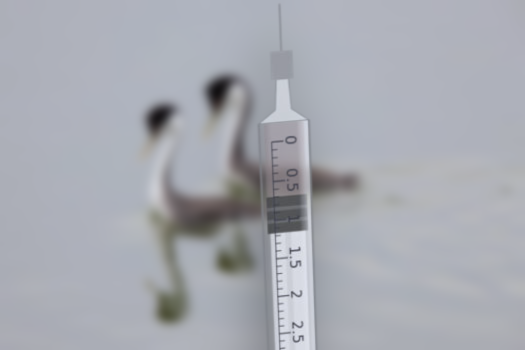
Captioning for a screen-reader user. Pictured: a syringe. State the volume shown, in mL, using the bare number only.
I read 0.7
